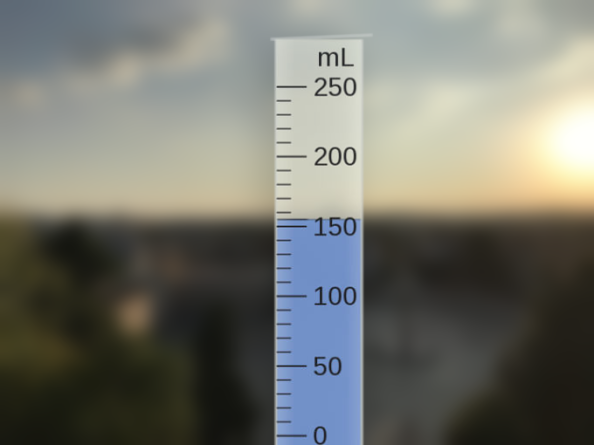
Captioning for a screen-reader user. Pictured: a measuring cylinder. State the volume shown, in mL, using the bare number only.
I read 155
